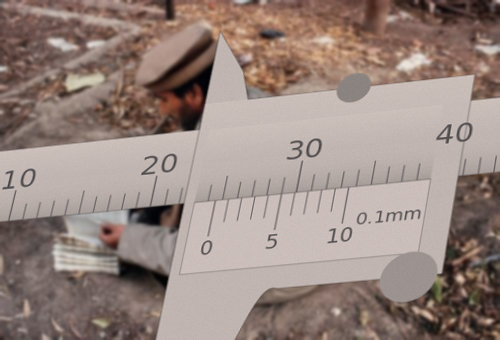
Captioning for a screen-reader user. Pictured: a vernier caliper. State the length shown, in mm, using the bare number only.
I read 24.5
